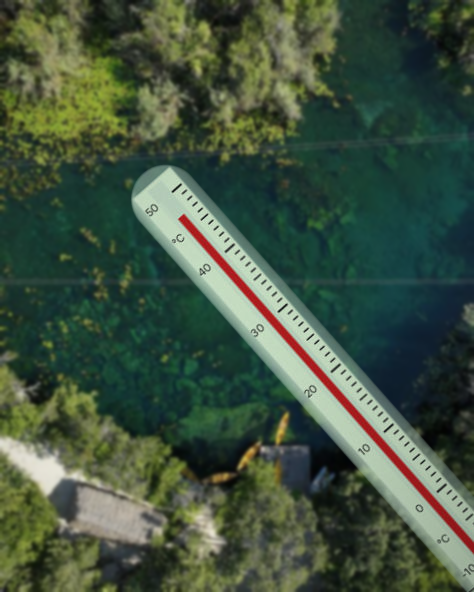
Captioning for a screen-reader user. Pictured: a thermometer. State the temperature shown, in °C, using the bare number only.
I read 47
